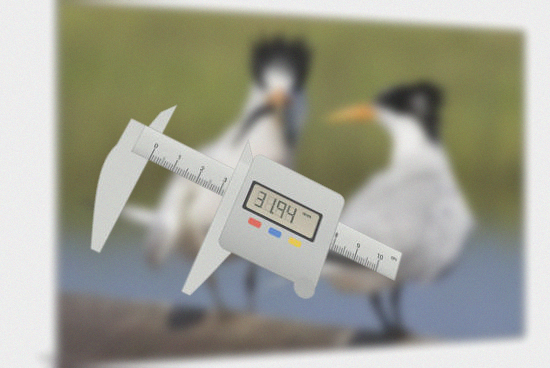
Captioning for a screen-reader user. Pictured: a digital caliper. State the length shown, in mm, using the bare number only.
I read 31.94
